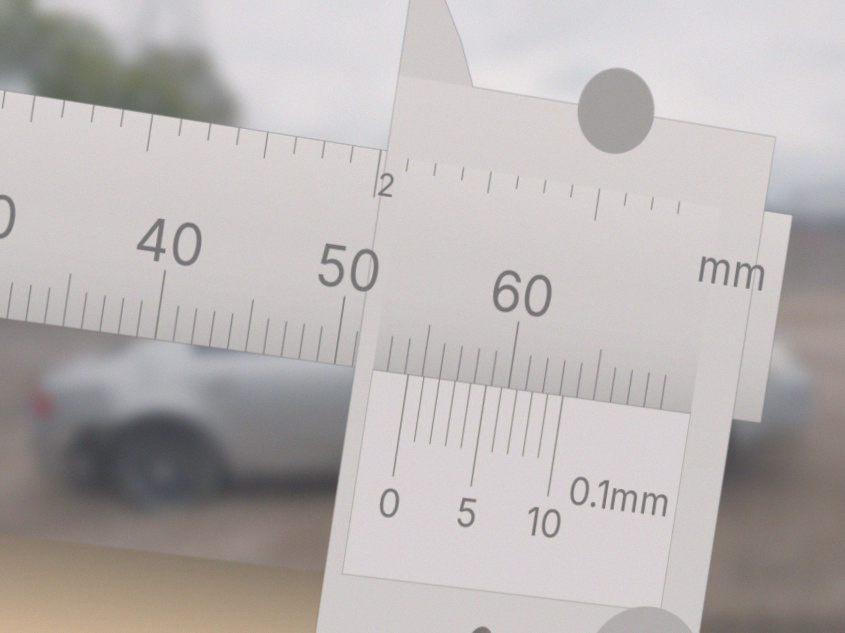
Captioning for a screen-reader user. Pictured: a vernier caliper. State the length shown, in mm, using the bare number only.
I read 54.2
